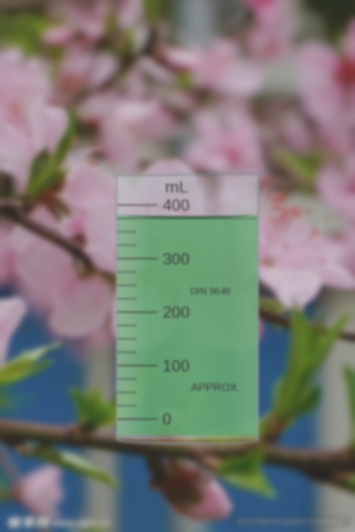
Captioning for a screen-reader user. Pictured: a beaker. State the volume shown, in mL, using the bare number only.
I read 375
